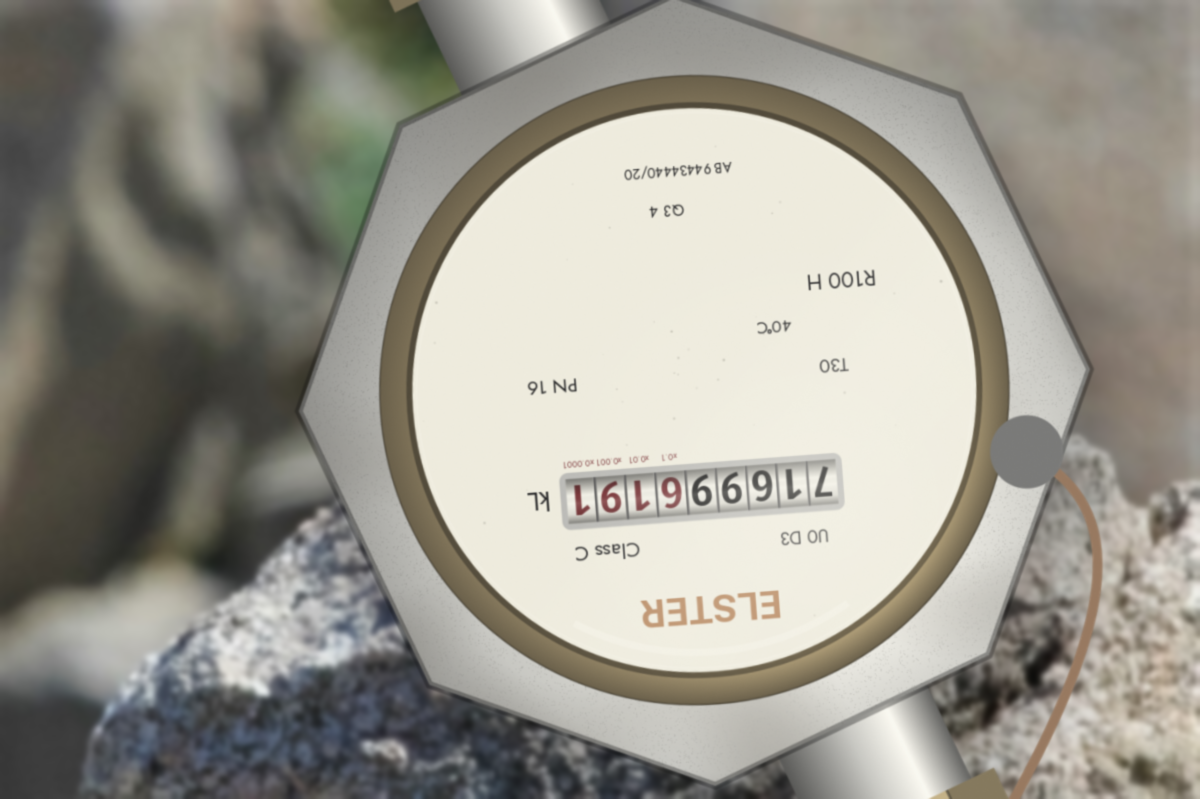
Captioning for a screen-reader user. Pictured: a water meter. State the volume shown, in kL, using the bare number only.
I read 71699.6191
